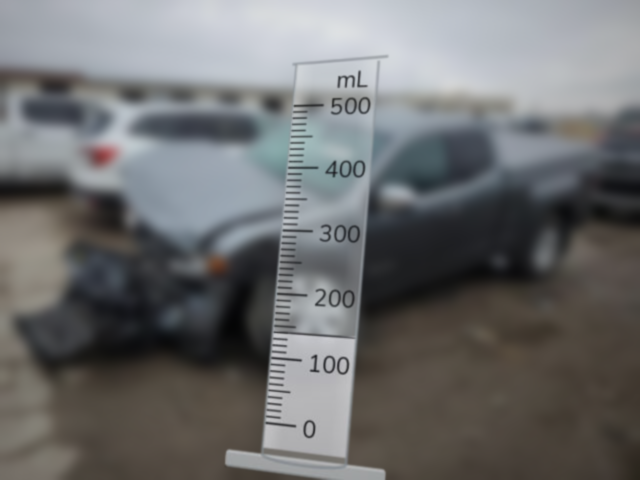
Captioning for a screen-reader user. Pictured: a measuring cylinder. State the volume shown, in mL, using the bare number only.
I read 140
